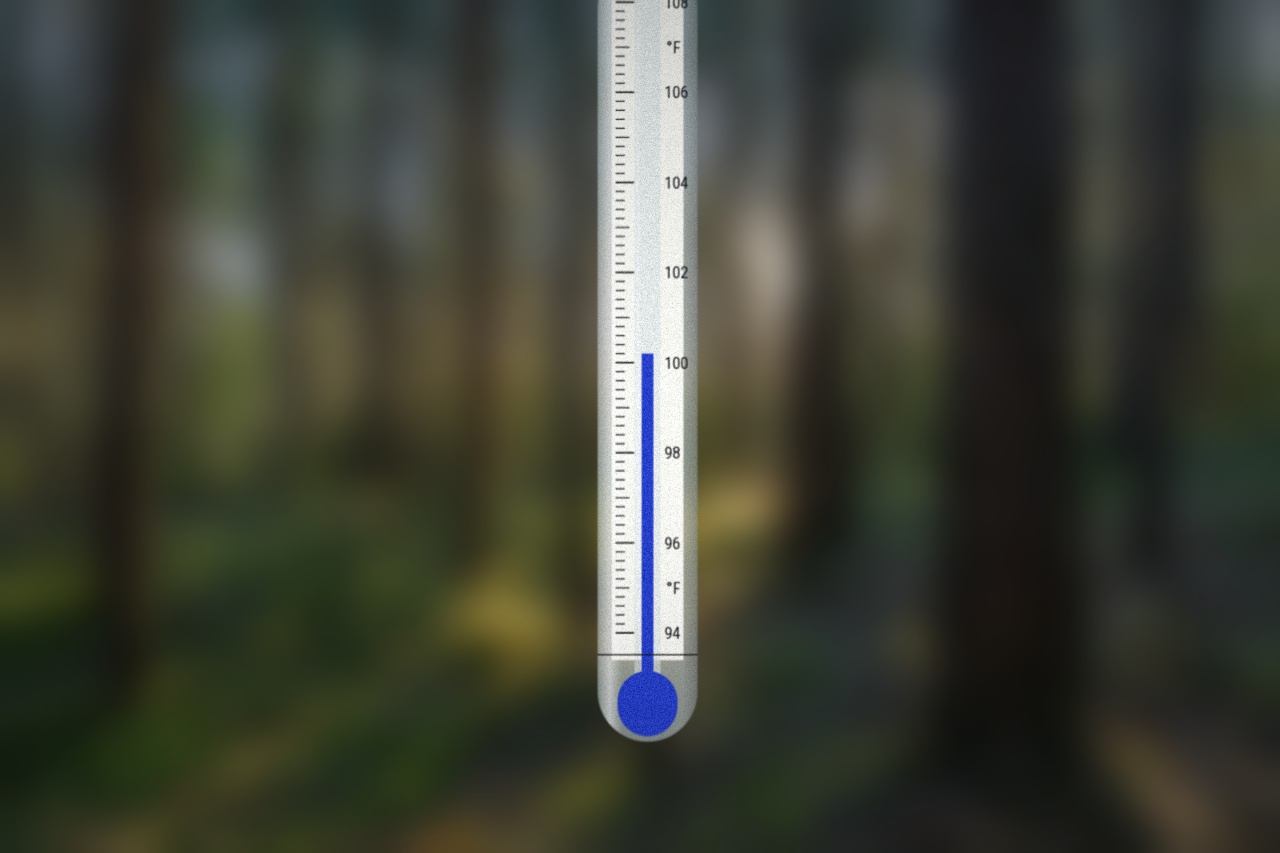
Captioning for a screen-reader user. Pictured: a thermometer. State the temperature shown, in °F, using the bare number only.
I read 100.2
